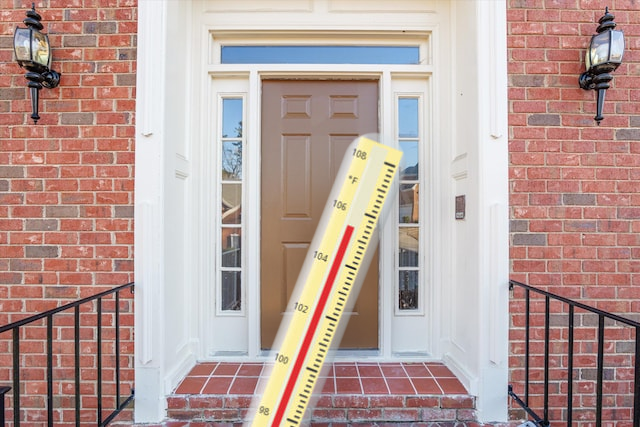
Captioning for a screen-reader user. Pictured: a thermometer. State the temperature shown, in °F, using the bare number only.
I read 105.4
